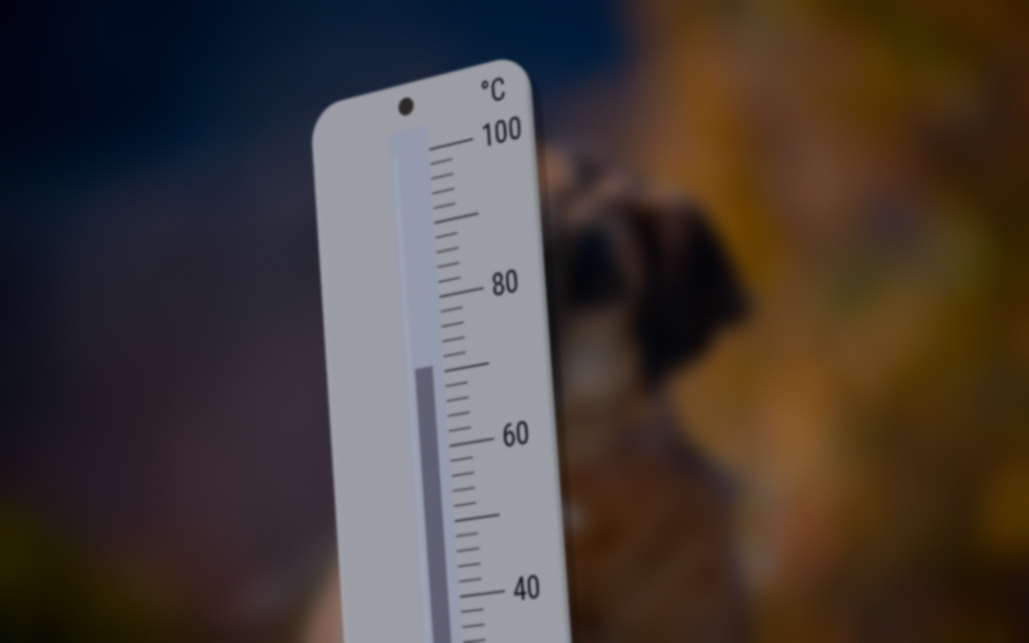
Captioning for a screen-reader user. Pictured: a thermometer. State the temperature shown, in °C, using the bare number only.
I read 71
